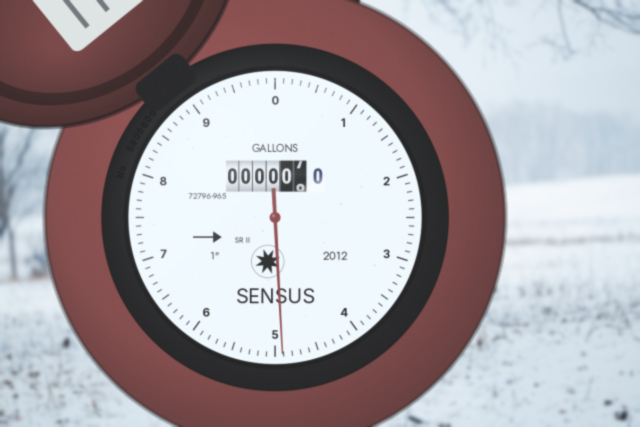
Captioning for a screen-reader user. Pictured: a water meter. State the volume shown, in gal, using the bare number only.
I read 74.9
